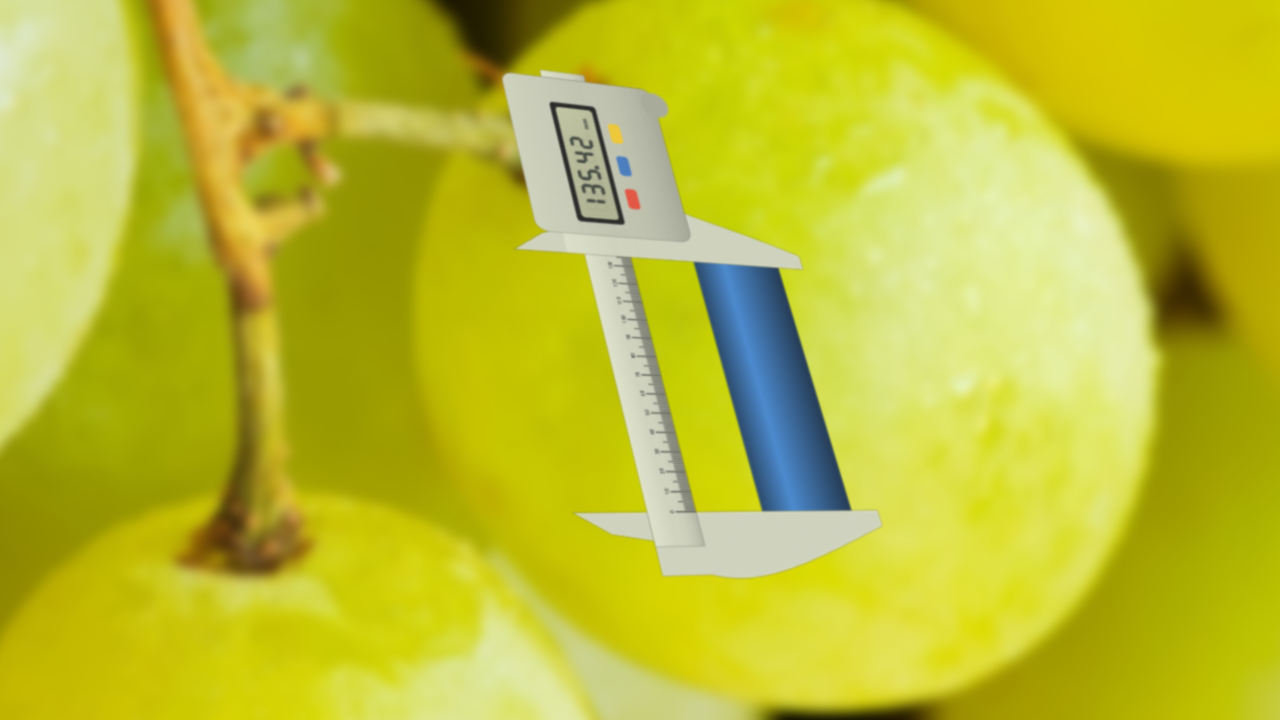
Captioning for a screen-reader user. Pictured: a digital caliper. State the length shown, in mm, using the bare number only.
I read 135.42
